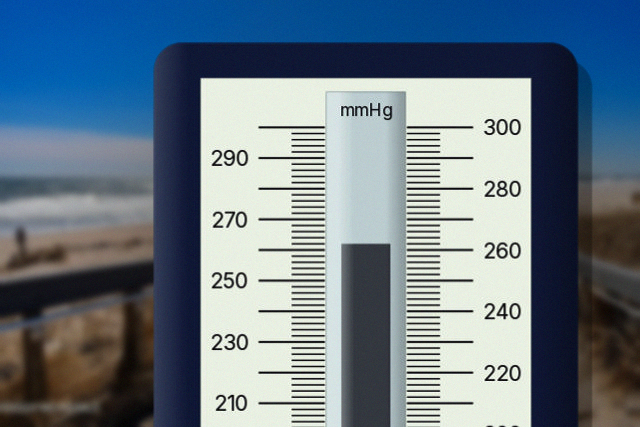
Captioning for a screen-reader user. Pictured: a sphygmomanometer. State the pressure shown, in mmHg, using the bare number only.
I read 262
